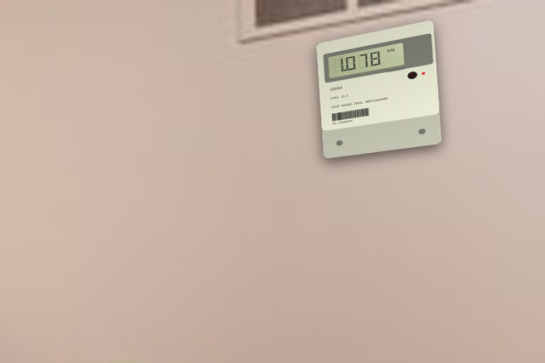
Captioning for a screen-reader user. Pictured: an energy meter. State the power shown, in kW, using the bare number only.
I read 1.078
